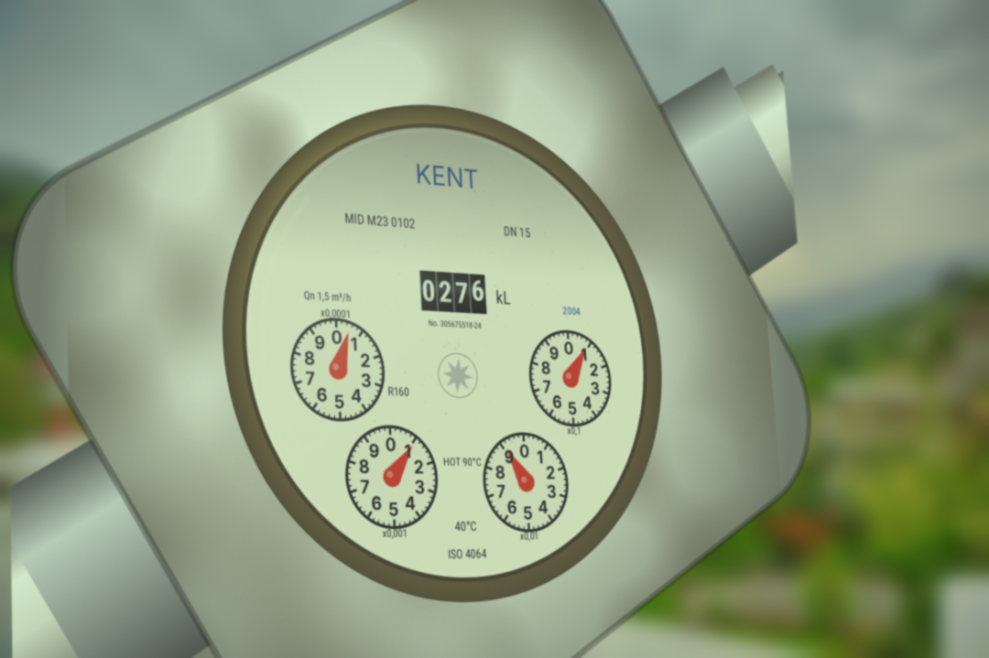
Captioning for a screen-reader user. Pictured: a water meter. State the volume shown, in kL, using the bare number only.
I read 276.0910
